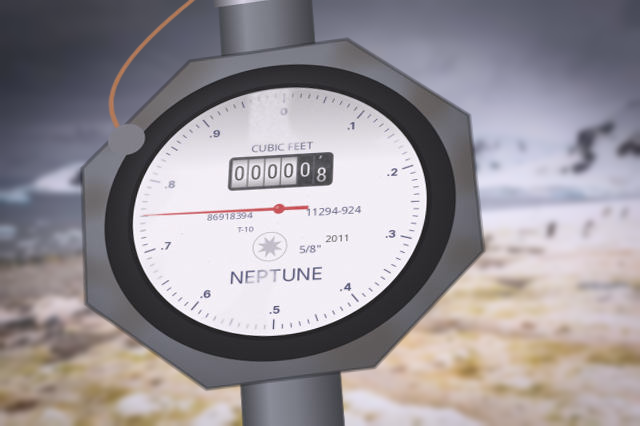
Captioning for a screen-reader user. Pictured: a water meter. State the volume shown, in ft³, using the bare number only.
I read 7.75
